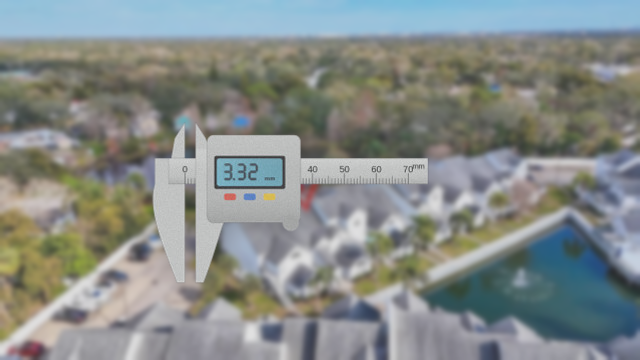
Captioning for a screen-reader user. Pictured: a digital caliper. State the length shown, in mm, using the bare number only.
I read 3.32
